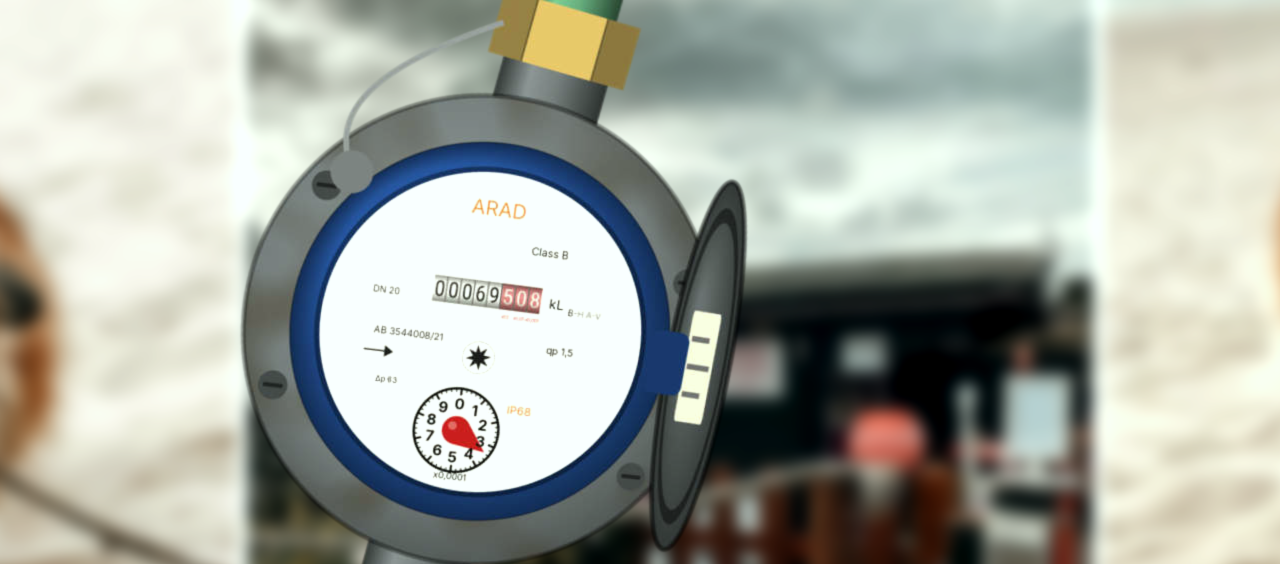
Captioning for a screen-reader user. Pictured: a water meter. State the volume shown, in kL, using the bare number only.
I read 69.5083
